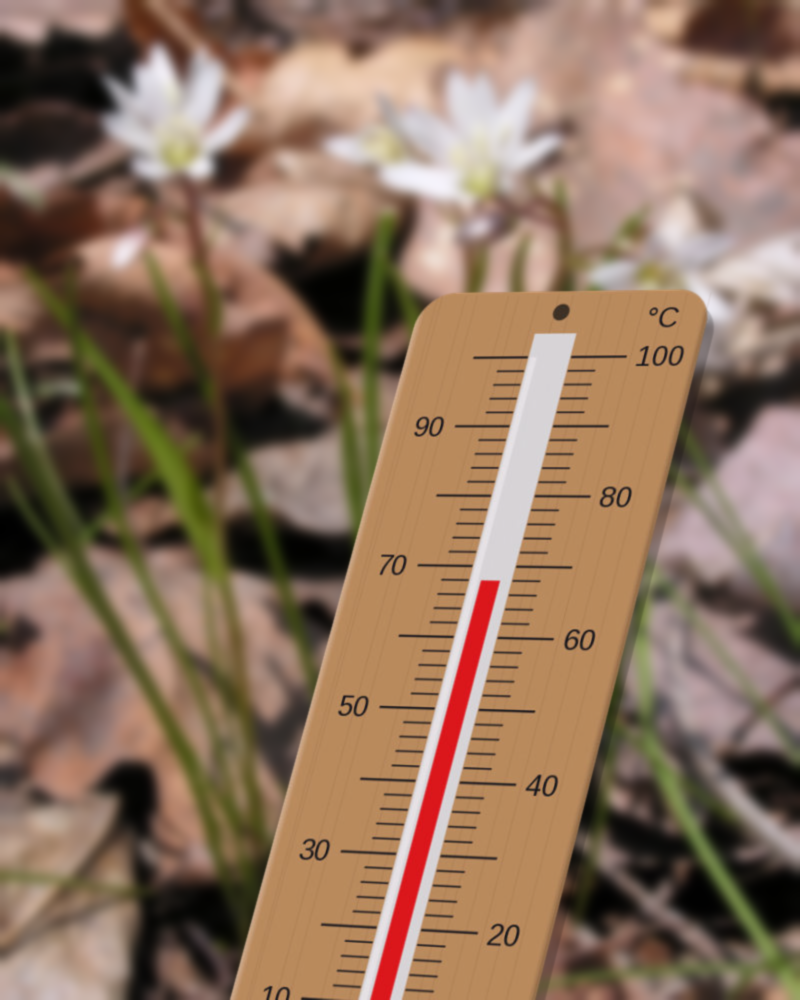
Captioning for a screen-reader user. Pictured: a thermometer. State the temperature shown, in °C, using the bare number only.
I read 68
